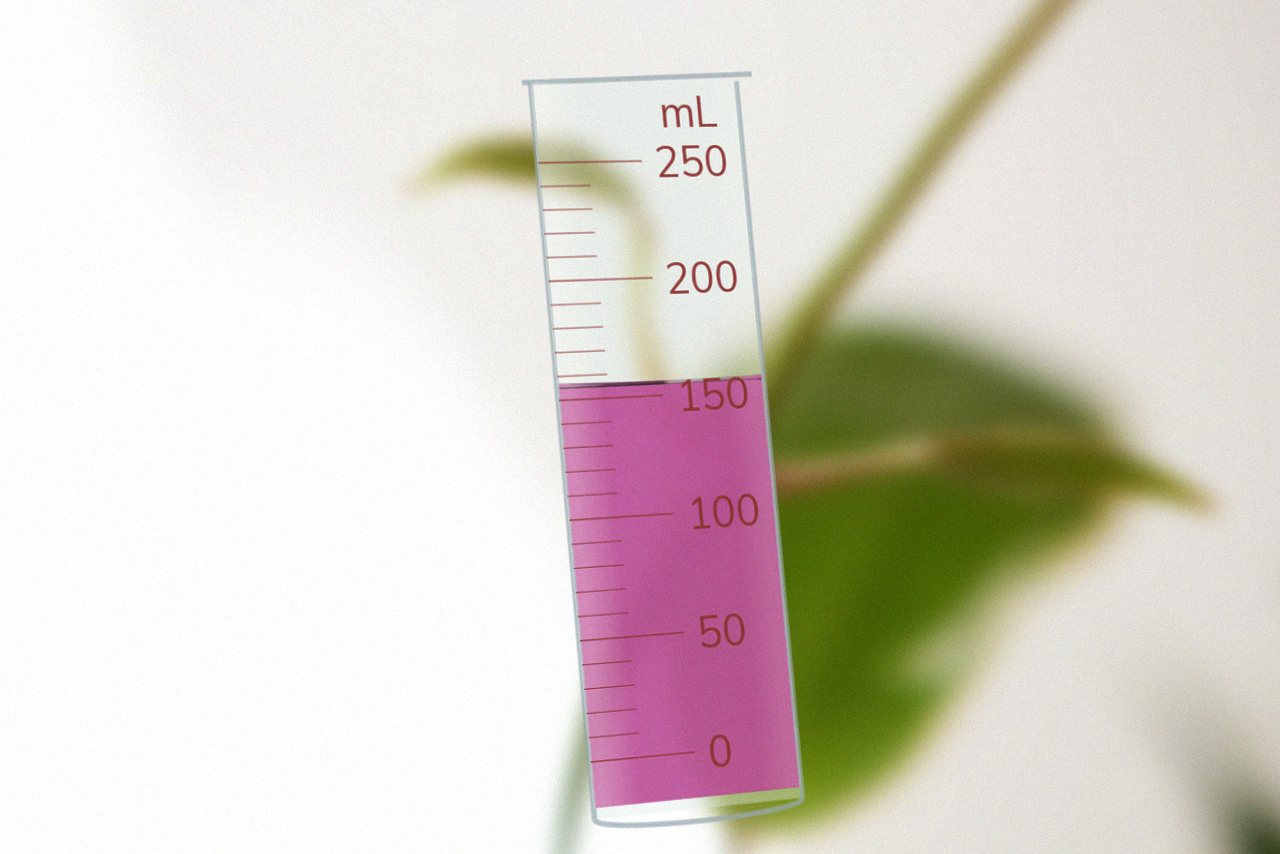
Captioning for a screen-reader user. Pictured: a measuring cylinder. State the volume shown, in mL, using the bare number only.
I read 155
